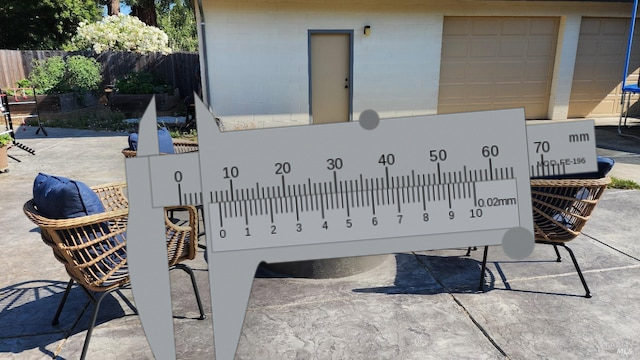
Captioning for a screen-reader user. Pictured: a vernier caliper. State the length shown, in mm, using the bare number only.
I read 7.5
